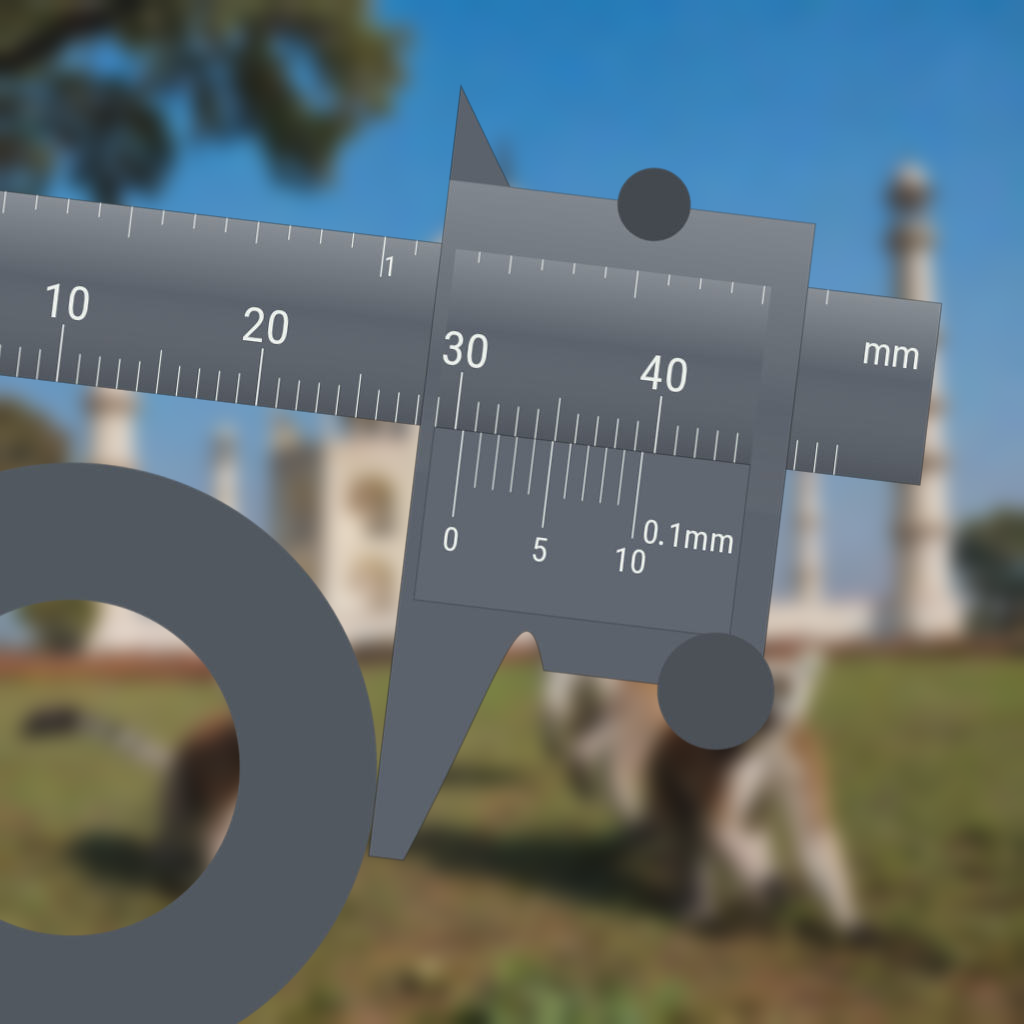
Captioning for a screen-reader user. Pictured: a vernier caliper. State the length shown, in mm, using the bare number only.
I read 30.4
